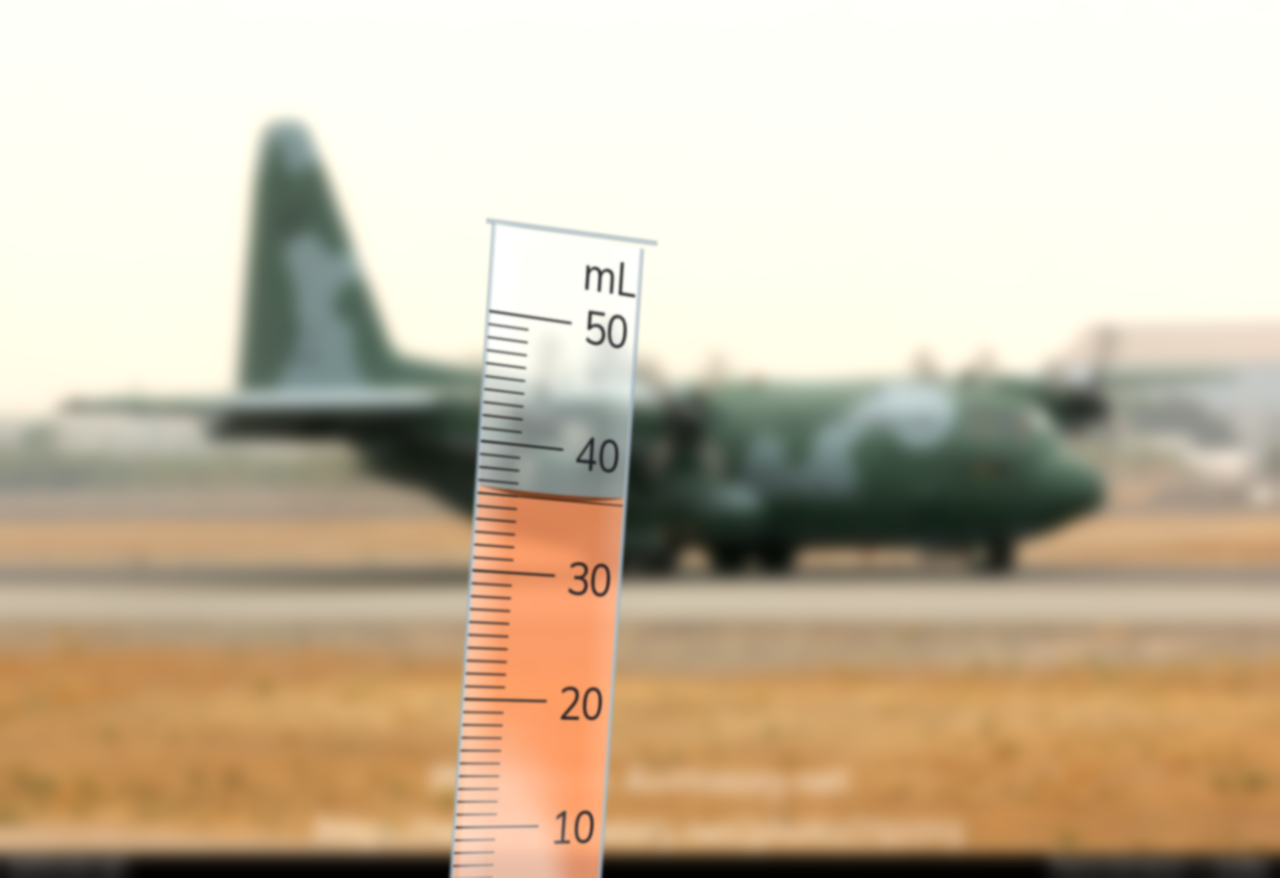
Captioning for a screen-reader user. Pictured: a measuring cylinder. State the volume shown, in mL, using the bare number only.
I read 36
